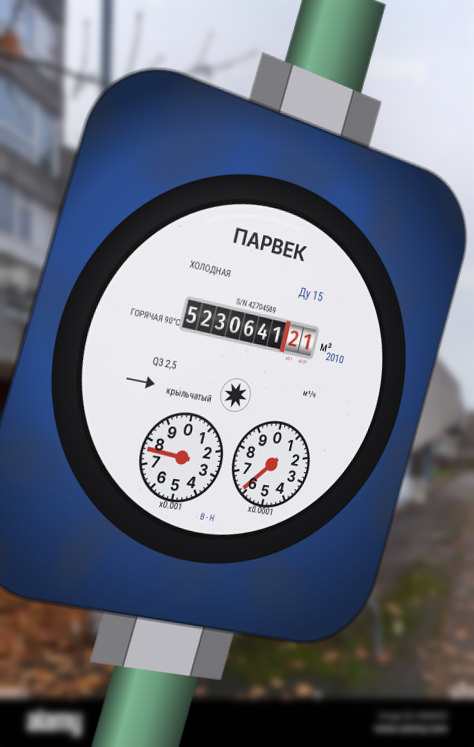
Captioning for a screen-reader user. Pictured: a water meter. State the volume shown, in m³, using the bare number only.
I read 5230641.2176
